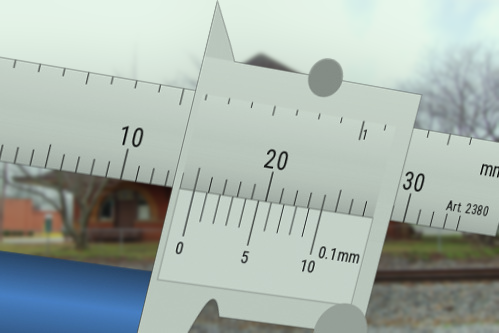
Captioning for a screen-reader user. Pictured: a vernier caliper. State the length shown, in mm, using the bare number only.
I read 15.0
